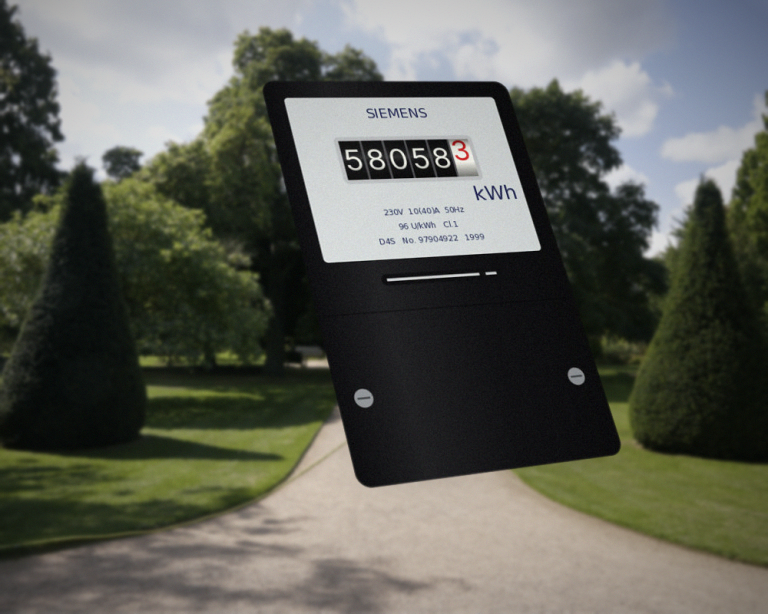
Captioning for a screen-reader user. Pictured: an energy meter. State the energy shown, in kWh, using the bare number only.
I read 58058.3
